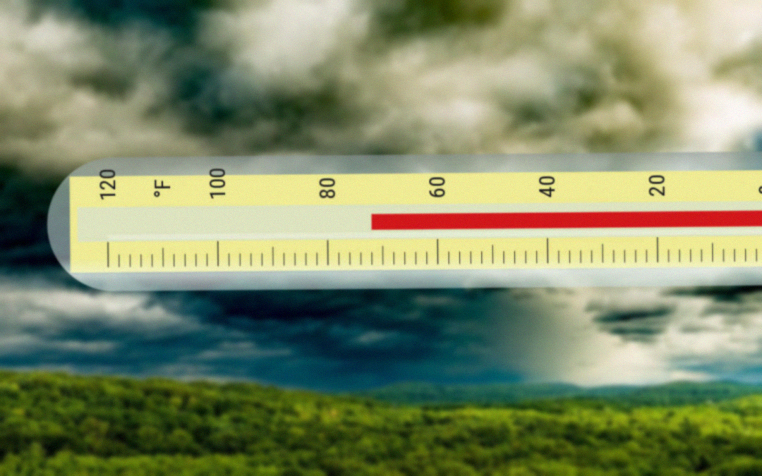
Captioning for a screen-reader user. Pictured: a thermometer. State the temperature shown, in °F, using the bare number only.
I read 72
